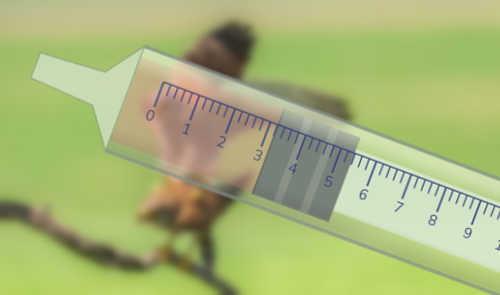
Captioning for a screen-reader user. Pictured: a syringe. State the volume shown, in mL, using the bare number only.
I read 3.2
